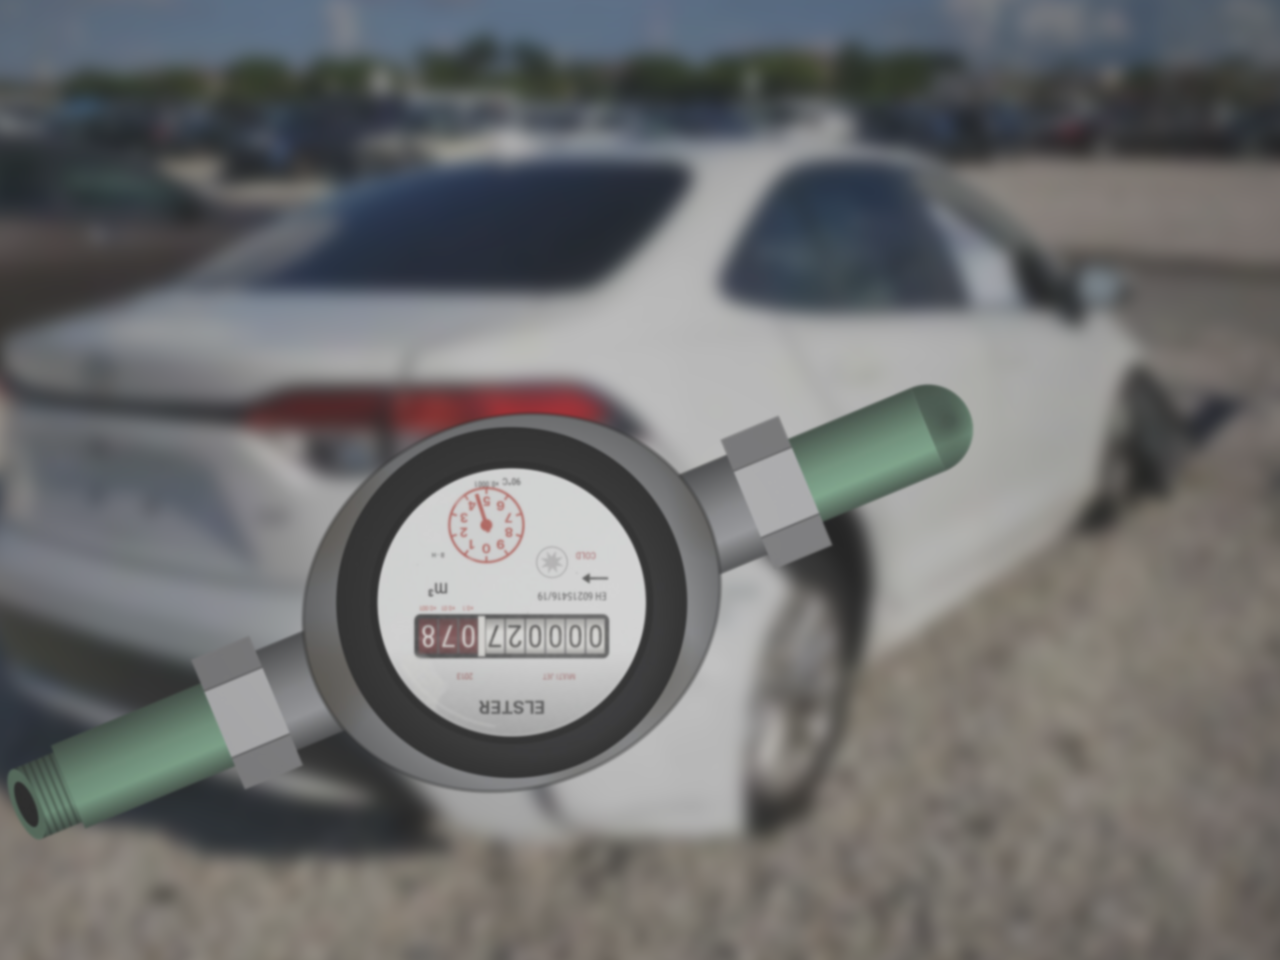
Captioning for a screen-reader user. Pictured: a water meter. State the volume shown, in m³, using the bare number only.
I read 27.0784
